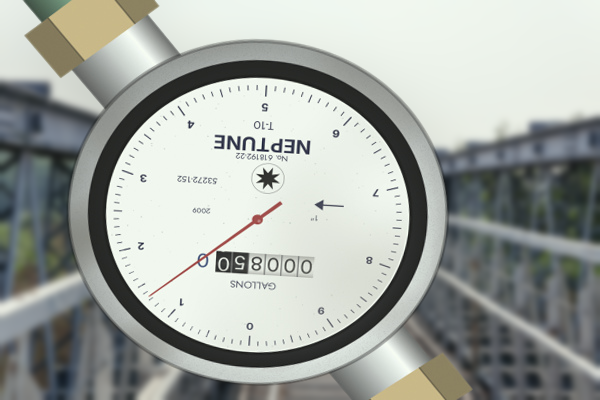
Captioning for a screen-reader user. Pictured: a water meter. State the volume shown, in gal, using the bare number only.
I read 8501.3
